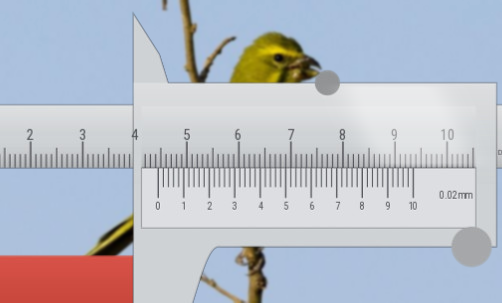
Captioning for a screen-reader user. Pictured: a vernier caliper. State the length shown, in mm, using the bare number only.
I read 44.5
